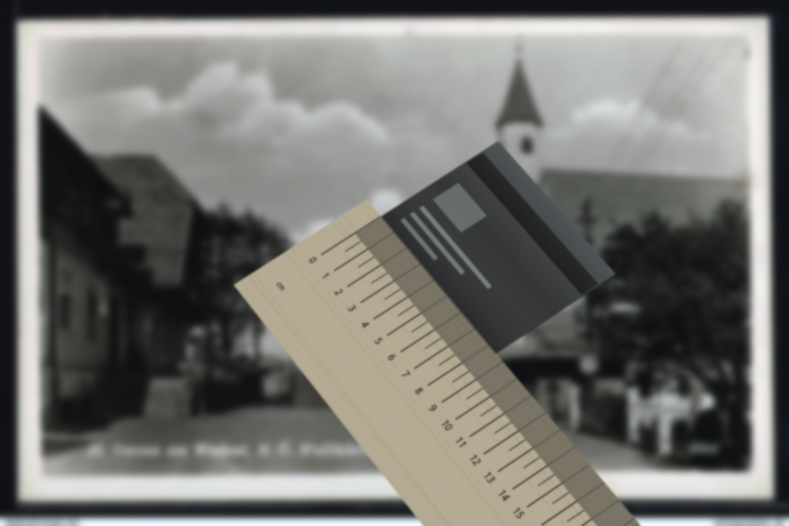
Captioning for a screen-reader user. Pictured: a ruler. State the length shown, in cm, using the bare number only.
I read 8.5
